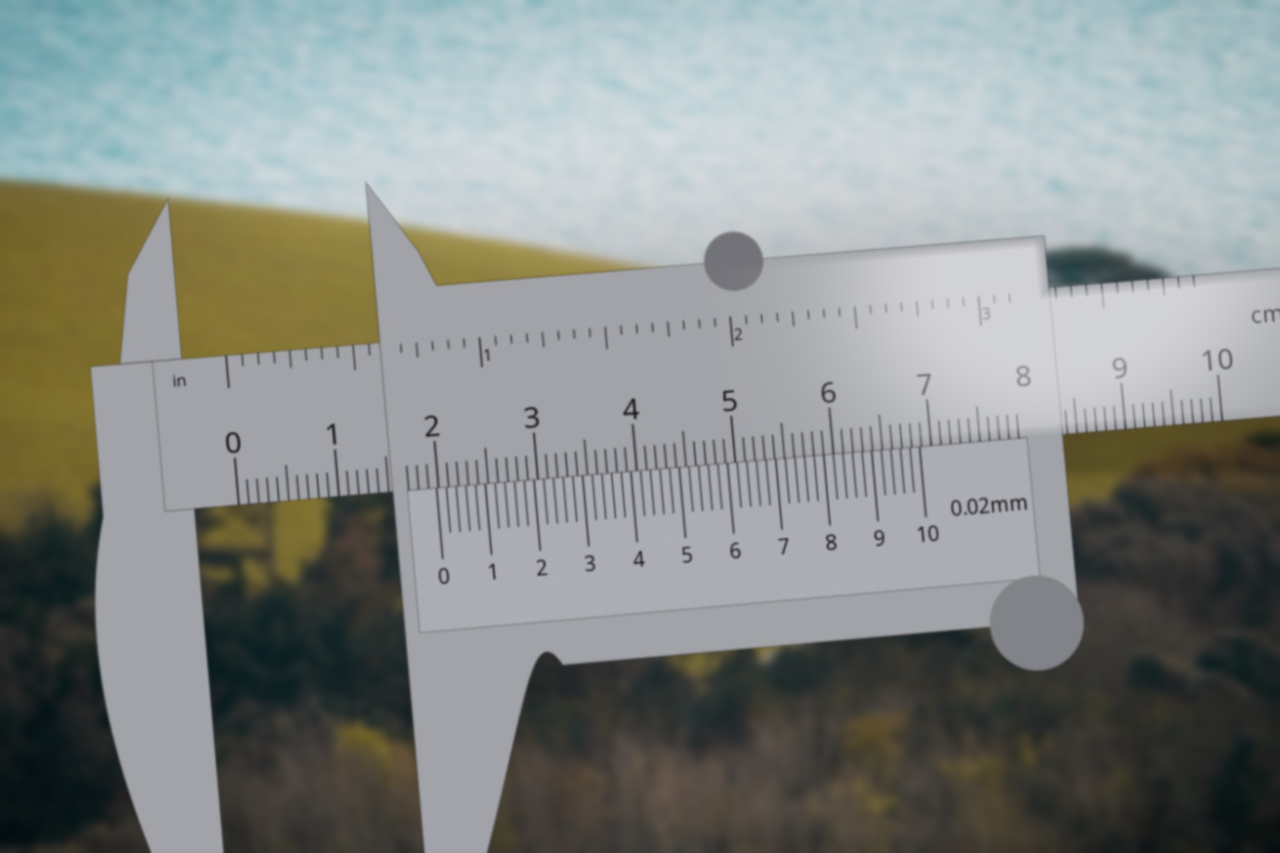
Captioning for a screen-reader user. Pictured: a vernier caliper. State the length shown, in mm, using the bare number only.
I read 19.8
